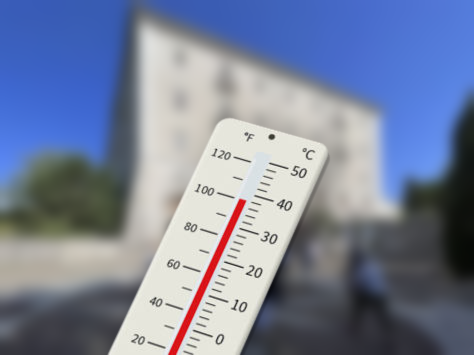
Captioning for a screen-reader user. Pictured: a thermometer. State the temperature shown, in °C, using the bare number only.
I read 38
